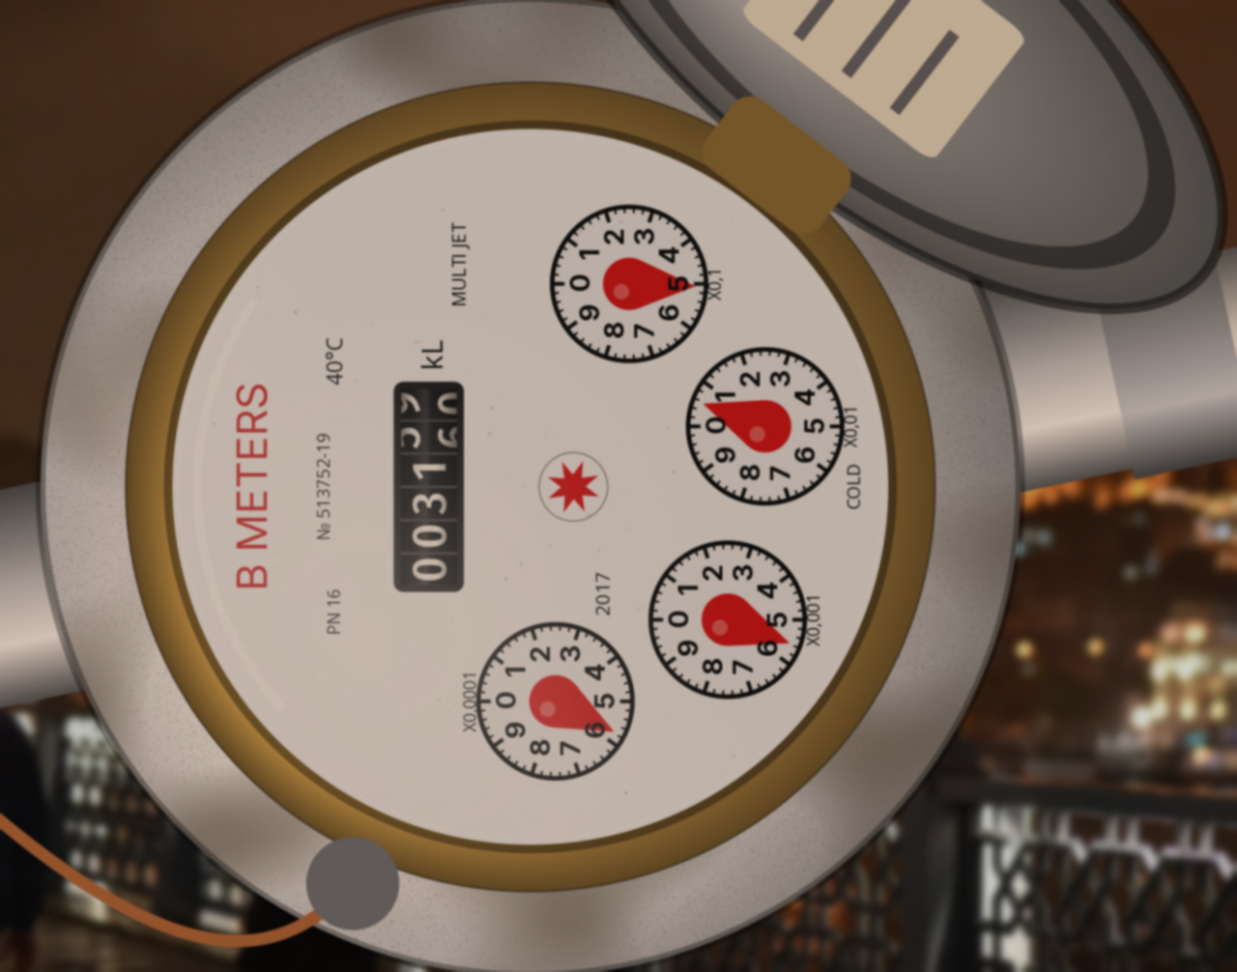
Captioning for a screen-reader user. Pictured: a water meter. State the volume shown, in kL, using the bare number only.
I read 3159.5055
